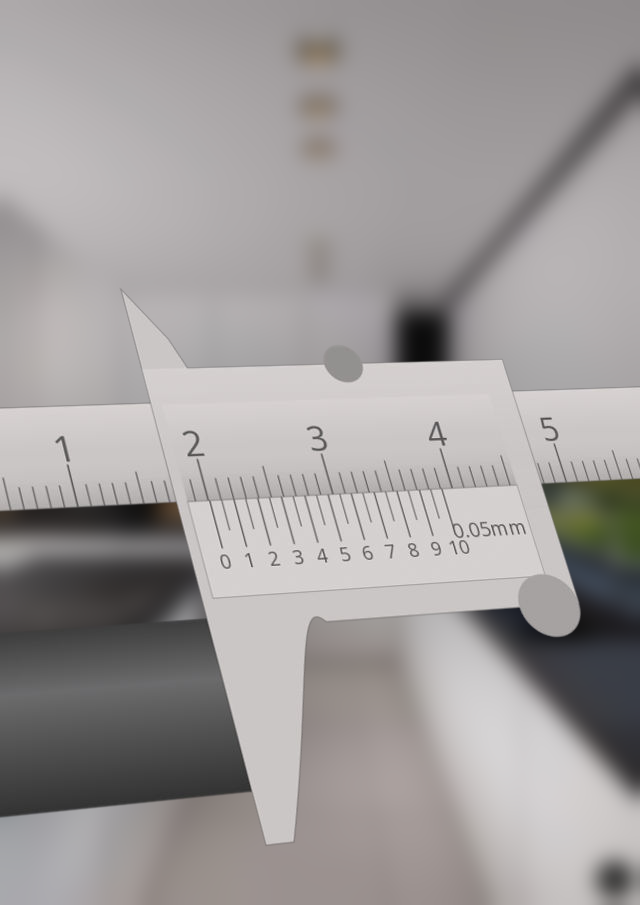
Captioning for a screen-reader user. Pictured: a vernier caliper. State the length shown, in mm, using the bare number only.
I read 20.1
